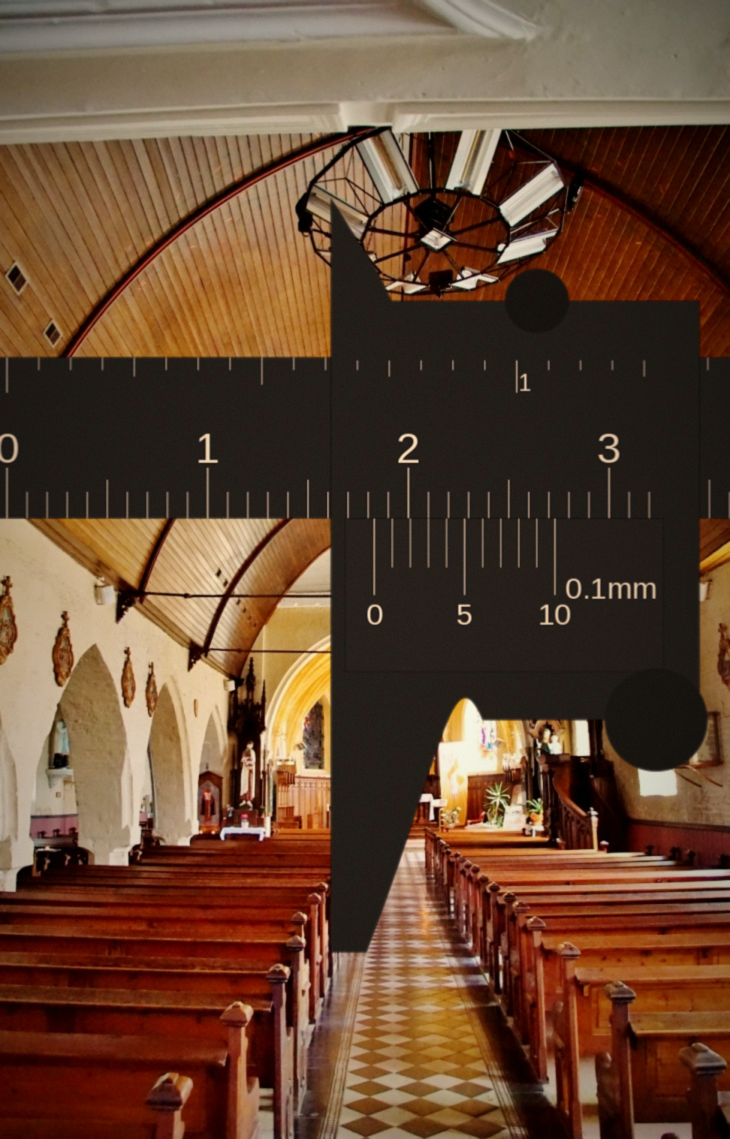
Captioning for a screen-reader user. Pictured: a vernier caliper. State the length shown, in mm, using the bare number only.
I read 18.3
